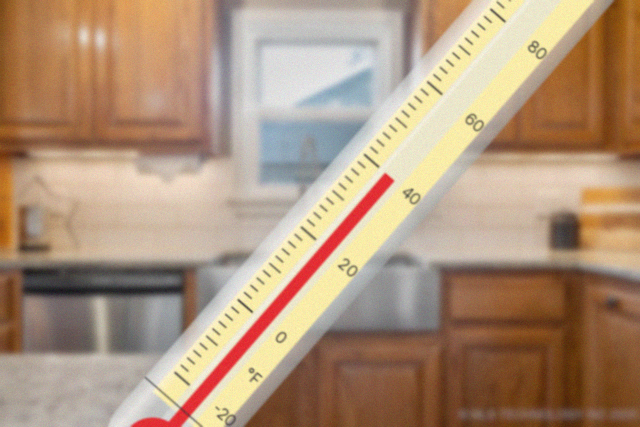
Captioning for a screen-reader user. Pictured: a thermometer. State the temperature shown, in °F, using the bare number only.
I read 40
